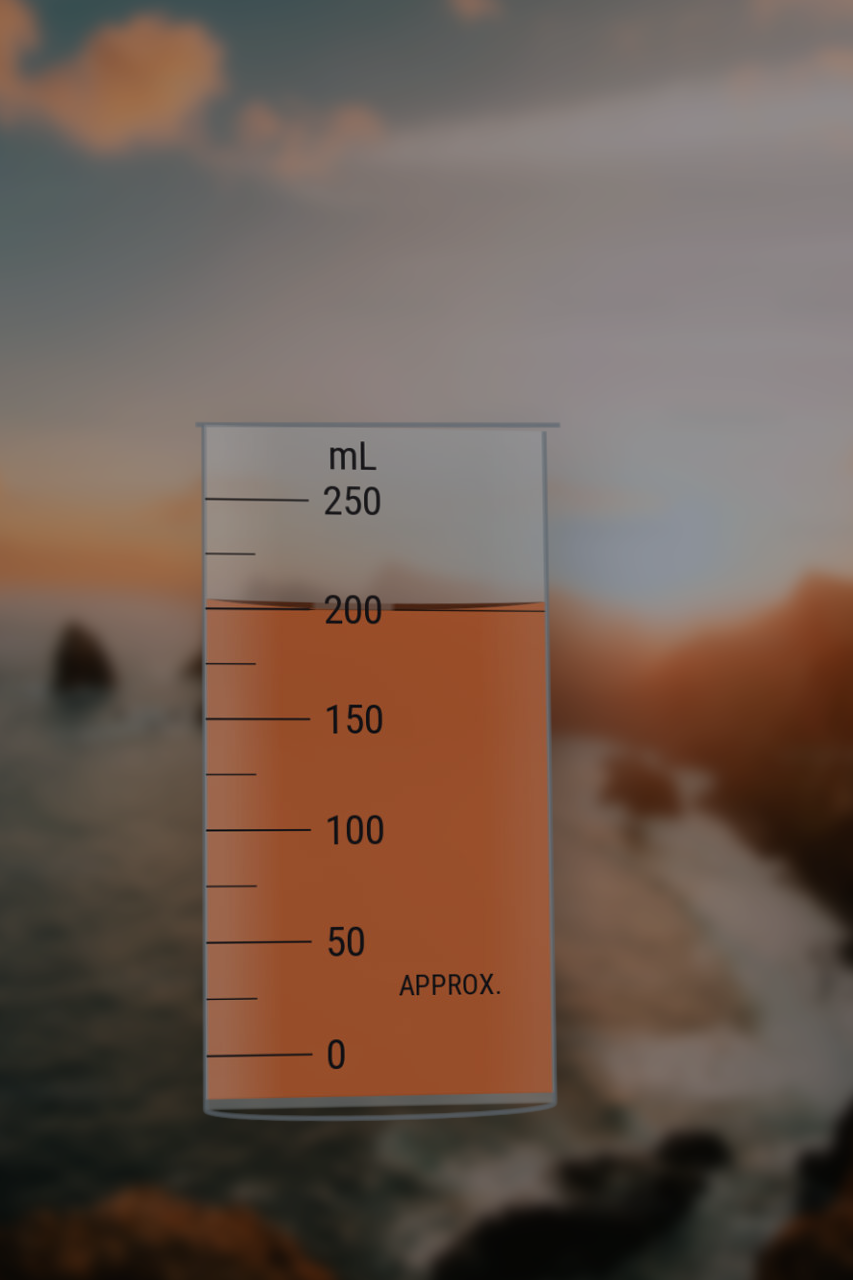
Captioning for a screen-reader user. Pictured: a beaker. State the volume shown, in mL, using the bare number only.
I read 200
